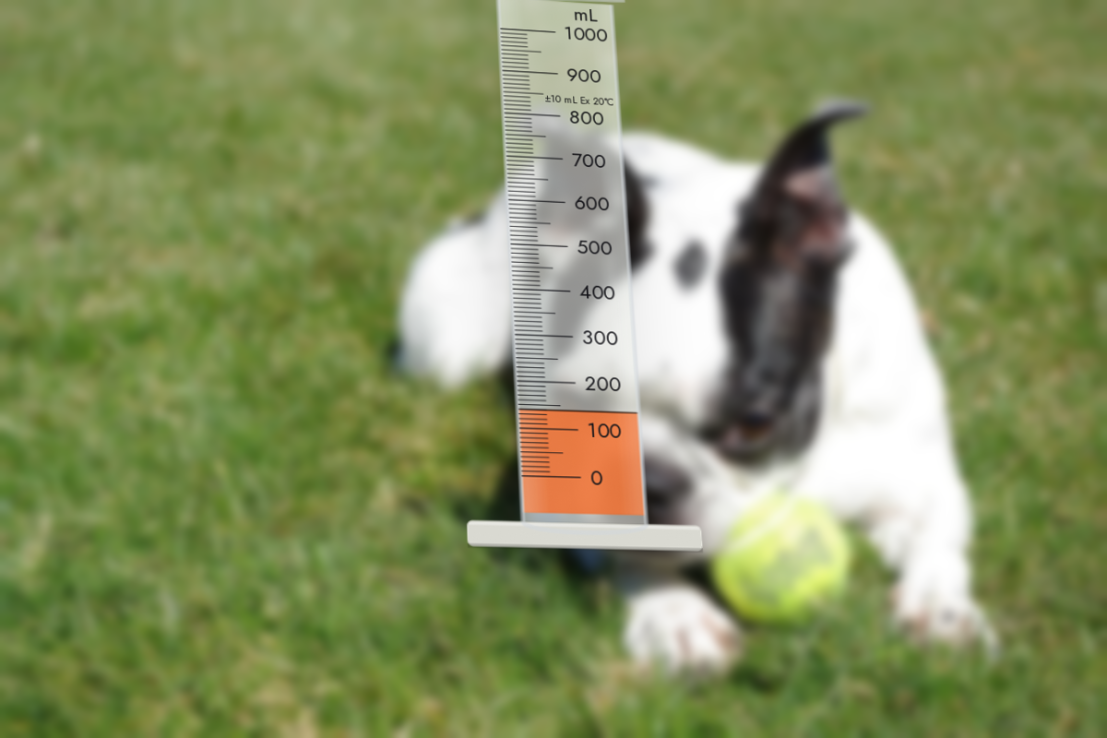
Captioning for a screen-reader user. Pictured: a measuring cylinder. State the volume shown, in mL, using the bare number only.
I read 140
